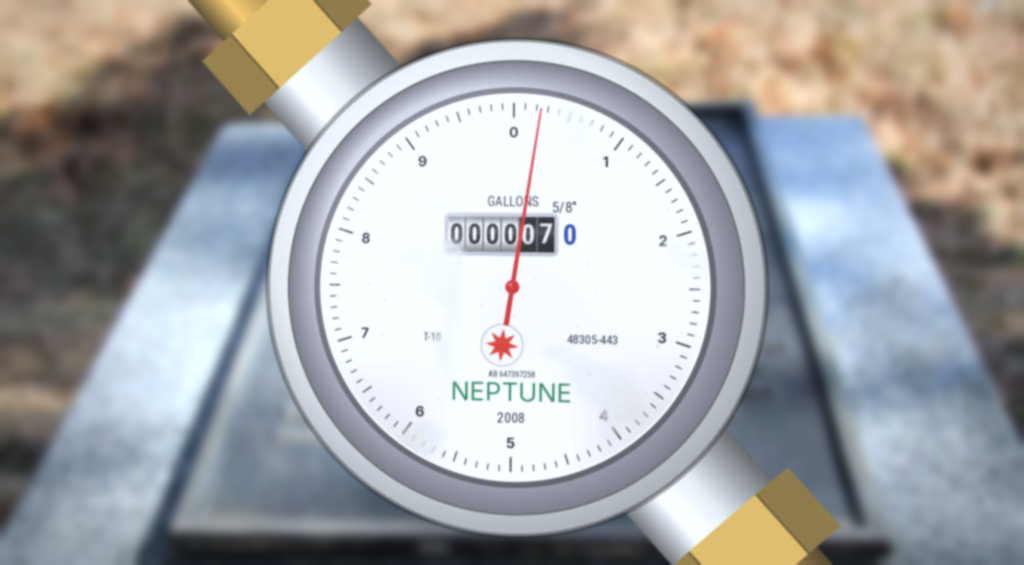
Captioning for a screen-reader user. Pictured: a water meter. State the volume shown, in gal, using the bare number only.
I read 70.2
